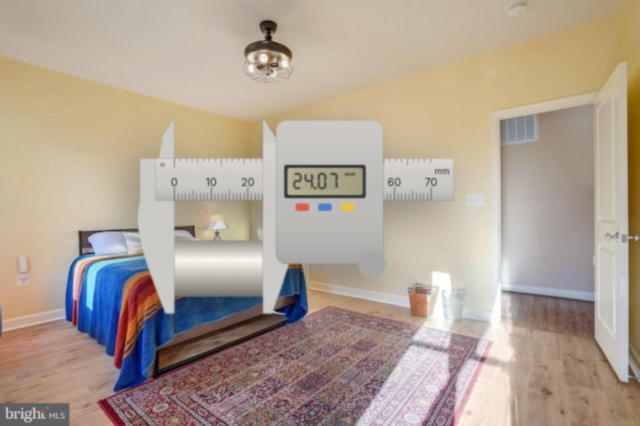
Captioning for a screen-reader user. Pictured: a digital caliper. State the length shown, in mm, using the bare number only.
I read 24.07
